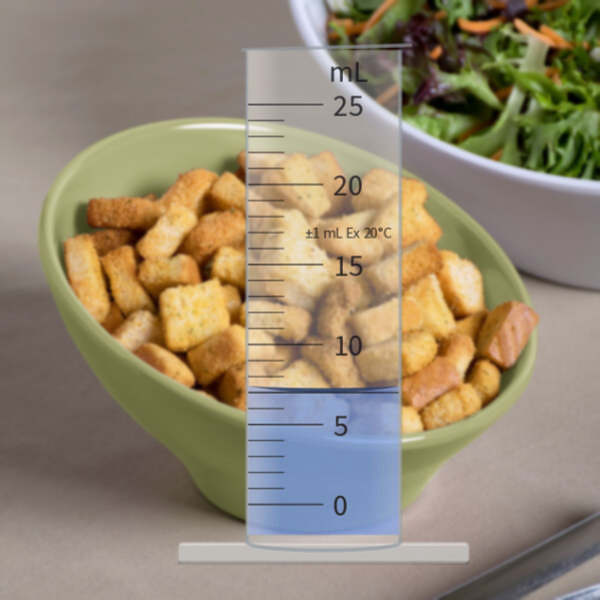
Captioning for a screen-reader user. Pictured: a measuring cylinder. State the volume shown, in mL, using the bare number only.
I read 7
